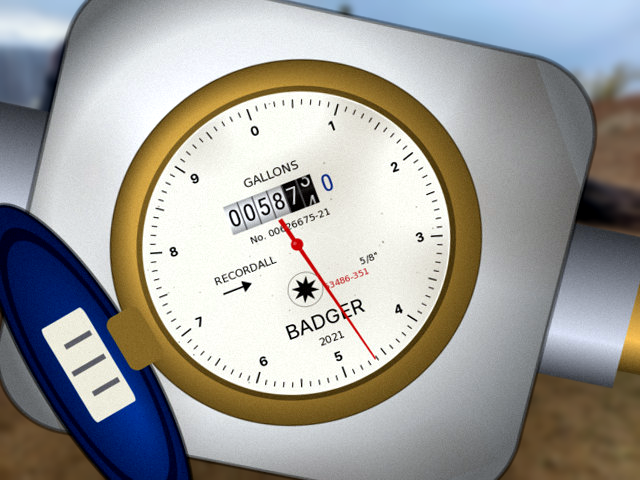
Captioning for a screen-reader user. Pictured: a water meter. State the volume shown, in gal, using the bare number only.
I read 58734.6
